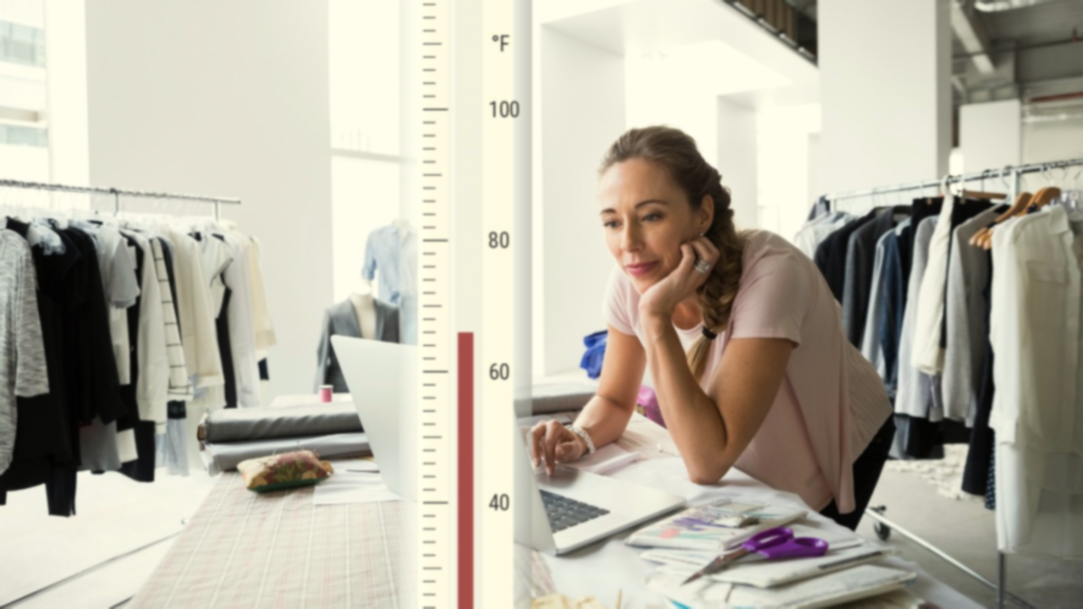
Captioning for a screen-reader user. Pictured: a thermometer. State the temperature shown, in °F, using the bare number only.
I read 66
